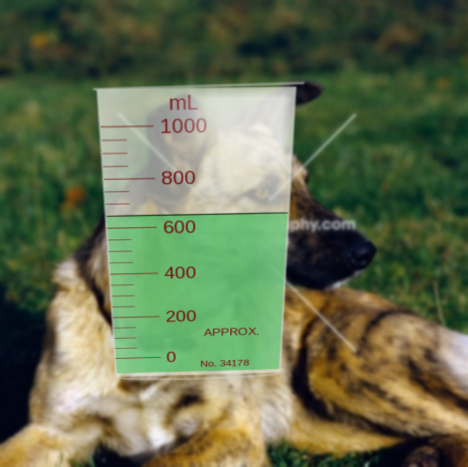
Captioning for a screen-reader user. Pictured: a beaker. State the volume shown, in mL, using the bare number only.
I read 650
